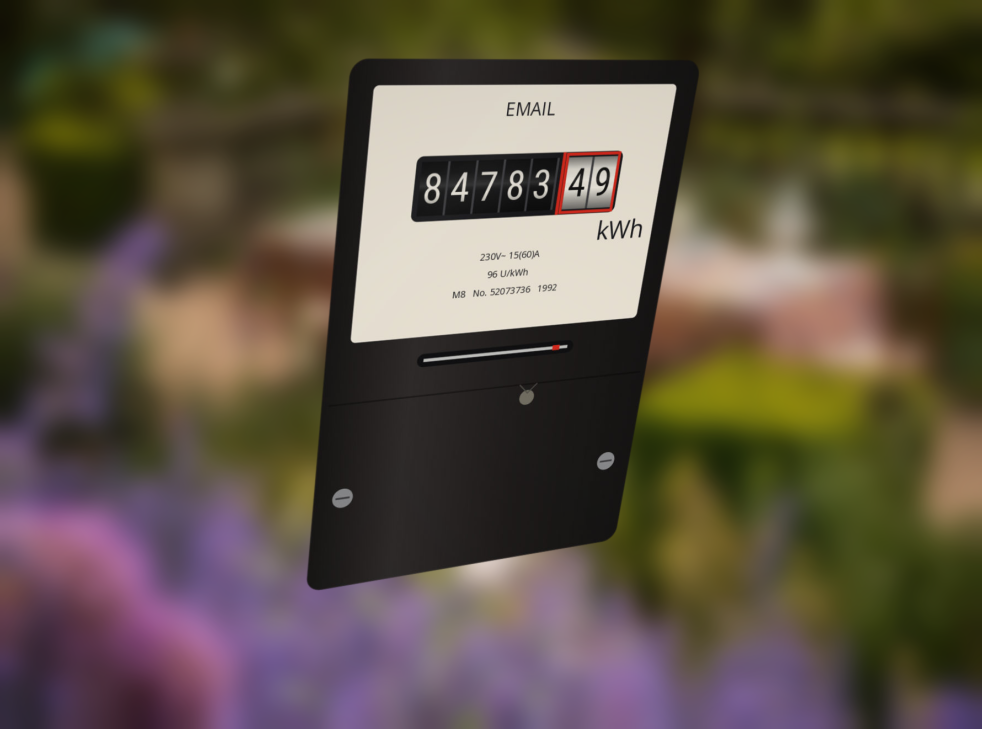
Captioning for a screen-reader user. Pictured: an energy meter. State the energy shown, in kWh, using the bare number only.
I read 84783.49
